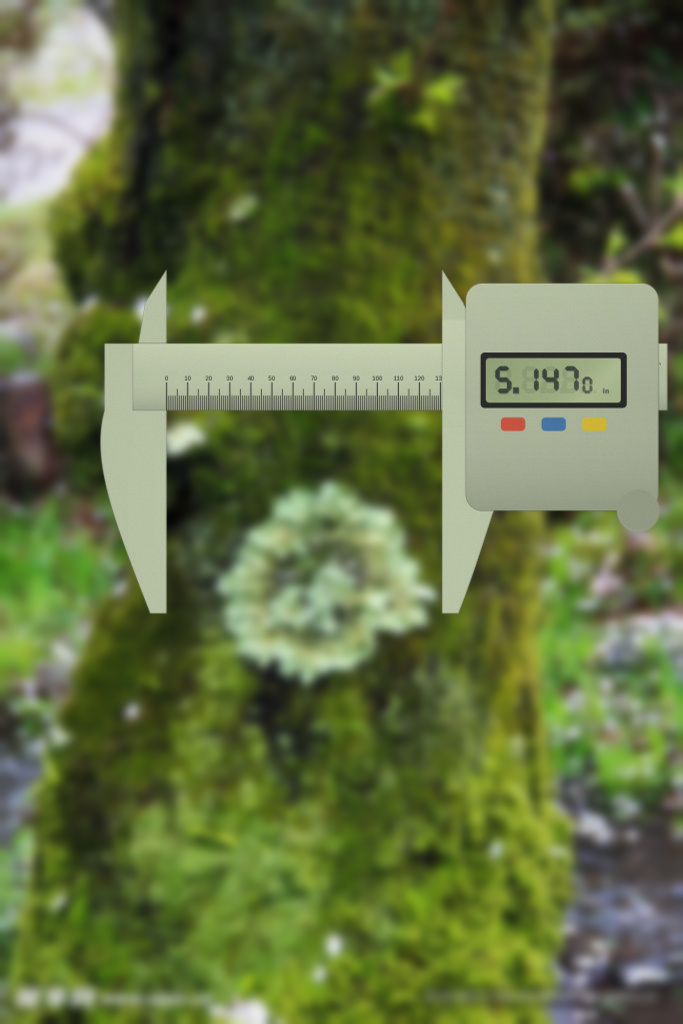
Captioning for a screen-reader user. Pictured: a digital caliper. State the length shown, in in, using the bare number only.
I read 5.1470
